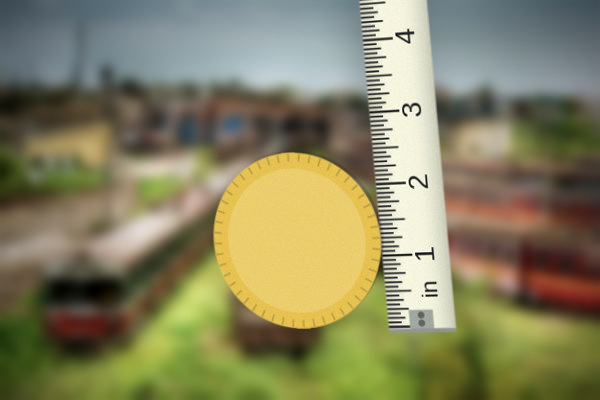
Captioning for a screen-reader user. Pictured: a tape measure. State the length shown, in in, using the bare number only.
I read 2.5
